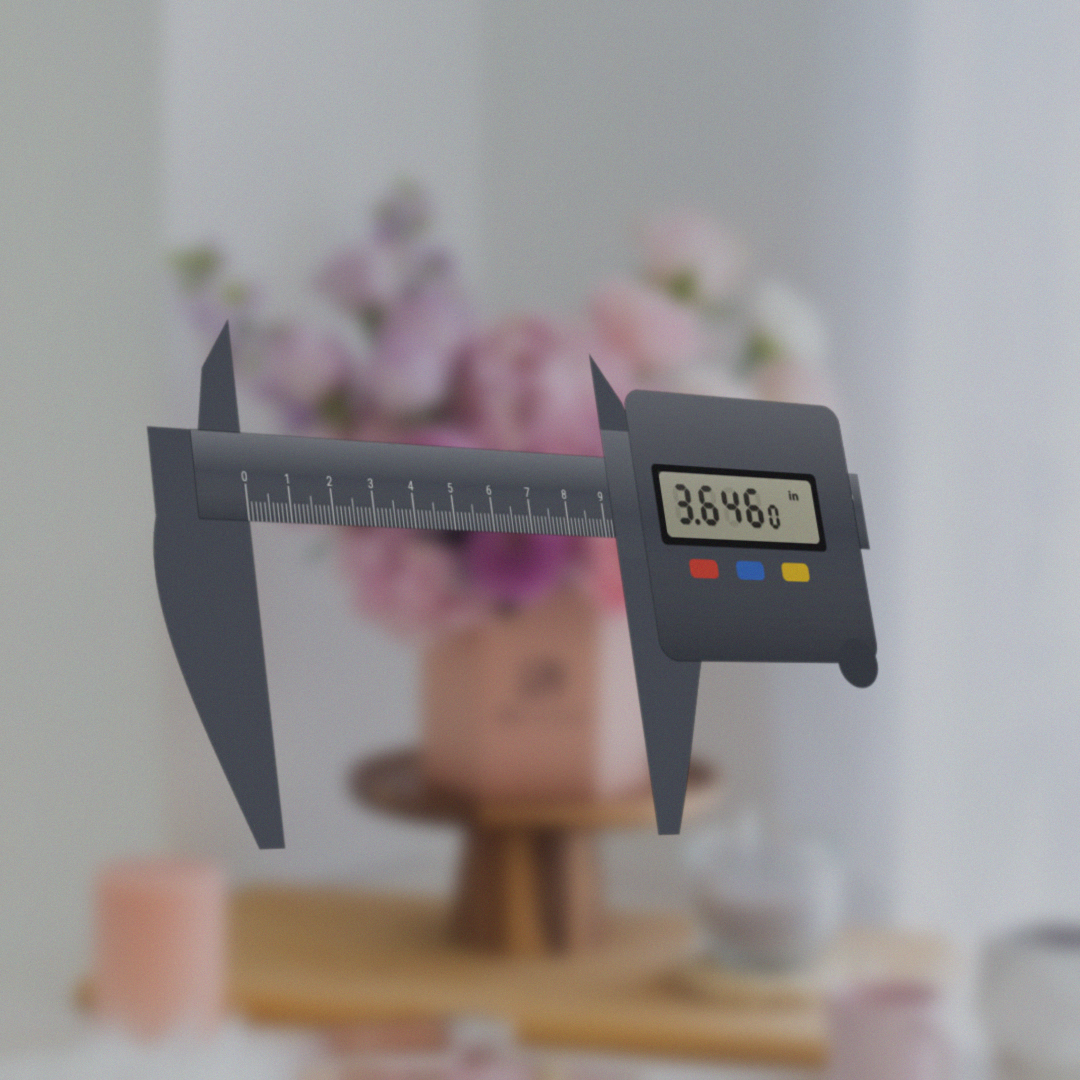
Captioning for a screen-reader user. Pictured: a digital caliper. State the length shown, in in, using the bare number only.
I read 3.6460
